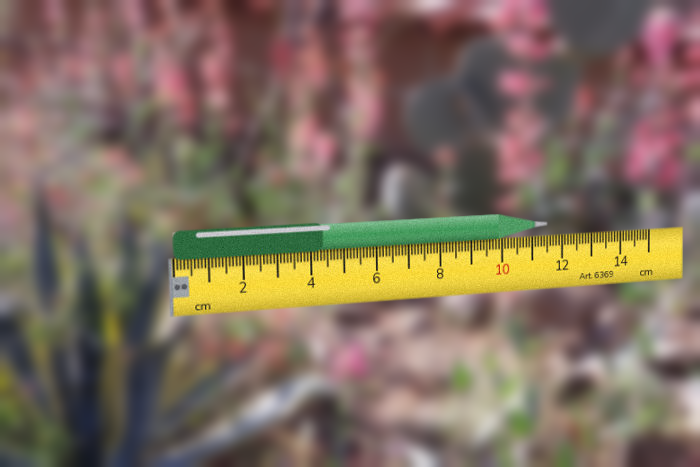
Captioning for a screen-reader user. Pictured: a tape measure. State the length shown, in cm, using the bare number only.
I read 11.5
